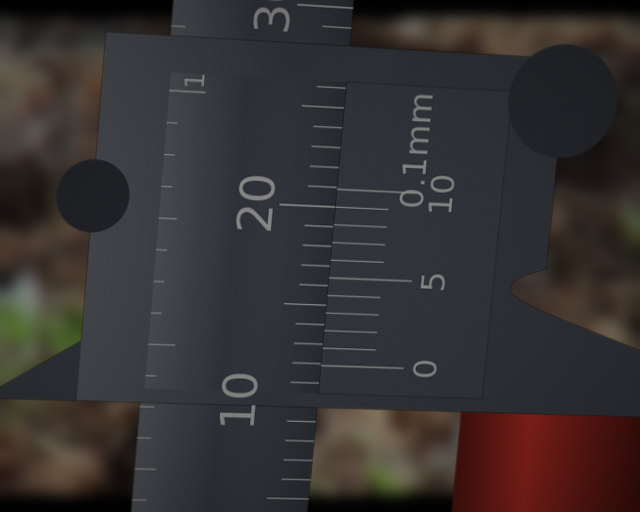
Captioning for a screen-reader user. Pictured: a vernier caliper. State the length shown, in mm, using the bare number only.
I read 11.9
